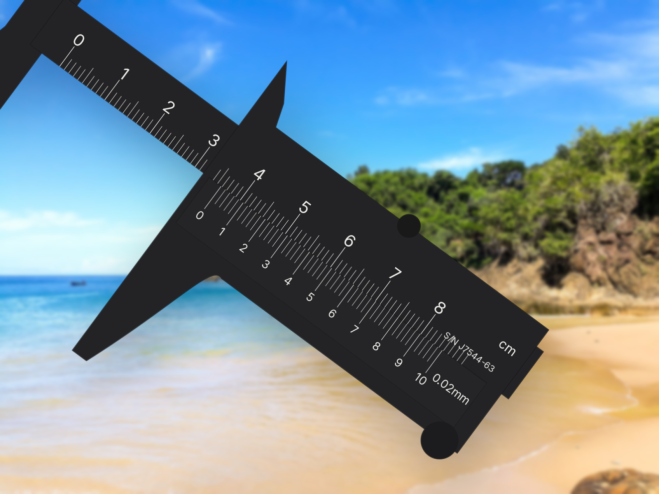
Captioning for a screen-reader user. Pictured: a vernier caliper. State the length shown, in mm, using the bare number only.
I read 35.8
